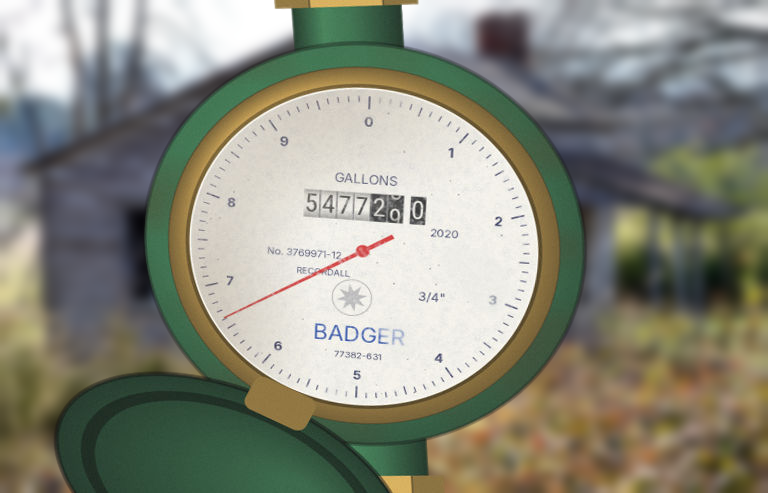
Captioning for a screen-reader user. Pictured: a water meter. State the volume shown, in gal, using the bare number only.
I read 5477286.6
